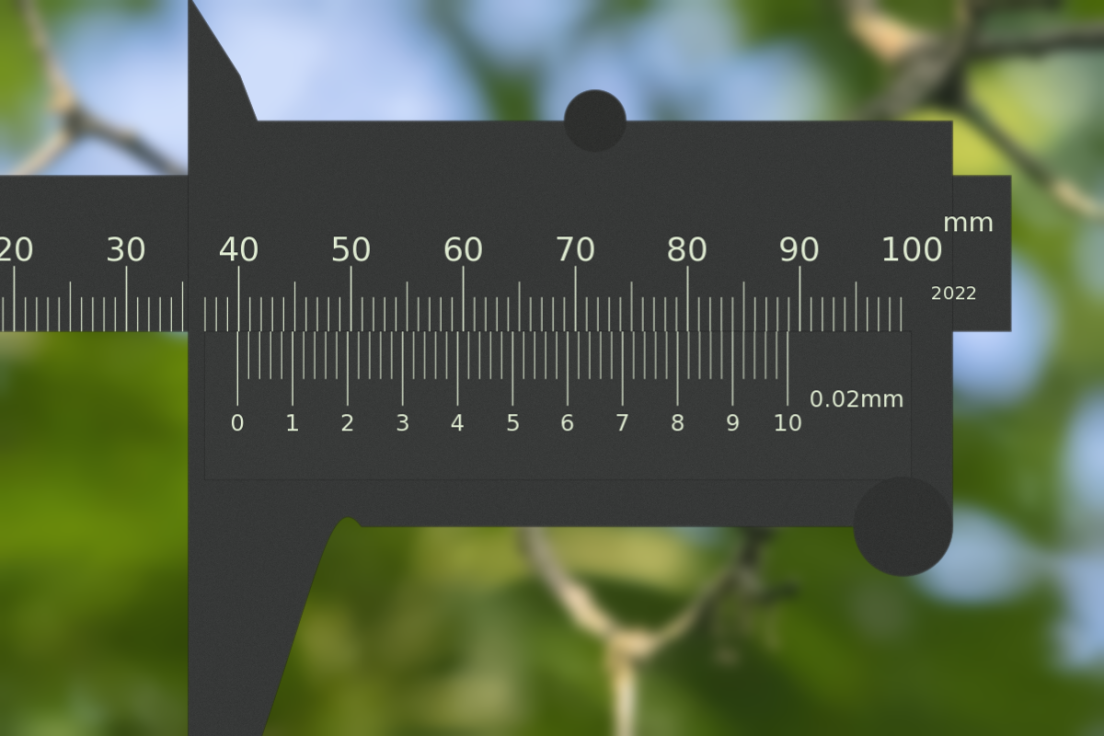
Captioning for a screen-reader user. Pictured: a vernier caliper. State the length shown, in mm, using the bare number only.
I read 39.9
